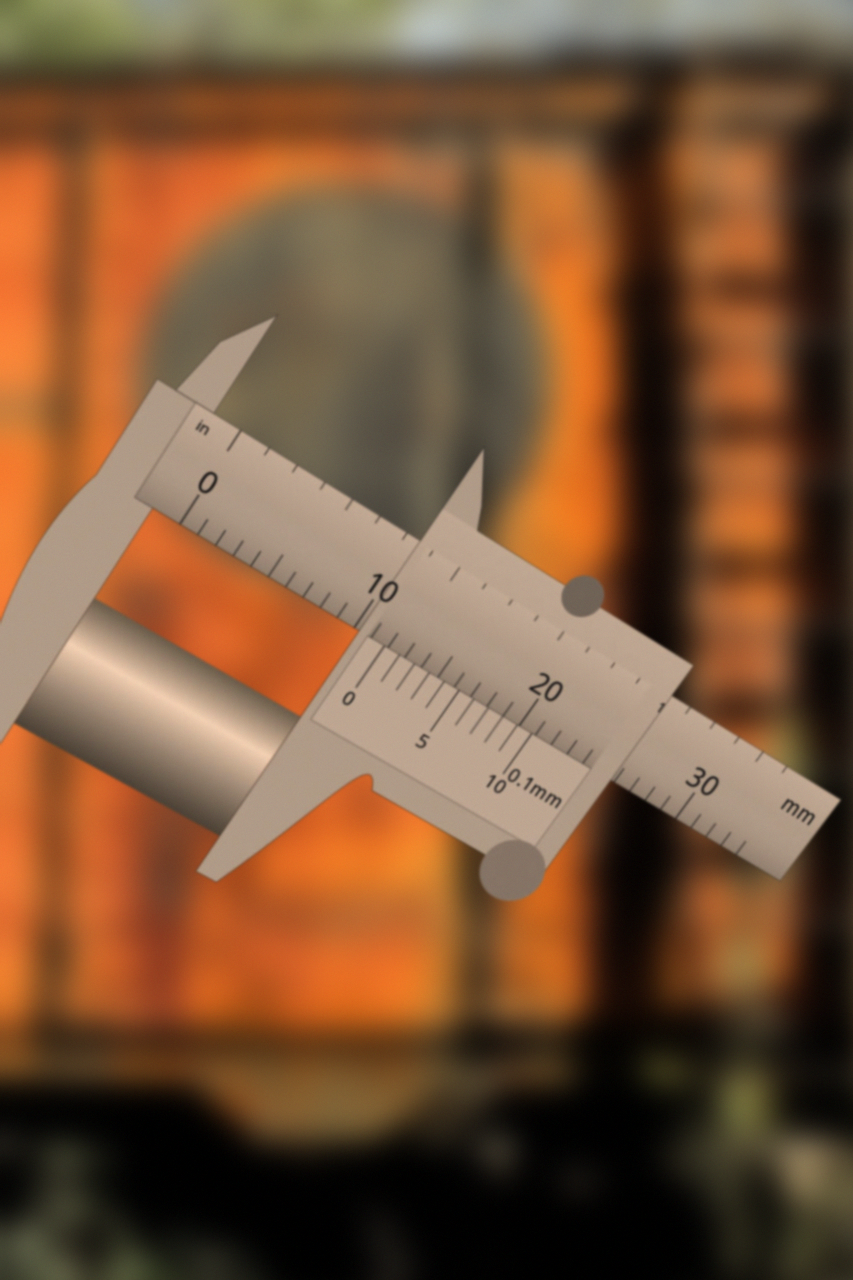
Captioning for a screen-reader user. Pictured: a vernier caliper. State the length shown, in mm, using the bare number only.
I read 11.8
